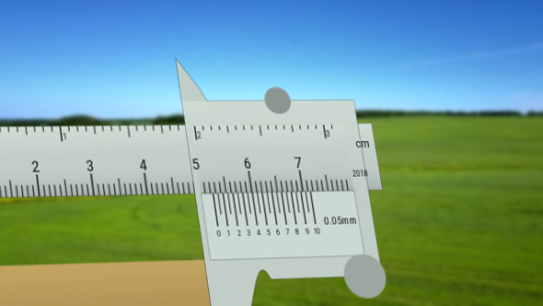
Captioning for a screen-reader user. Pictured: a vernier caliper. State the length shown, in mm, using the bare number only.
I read 52.5
